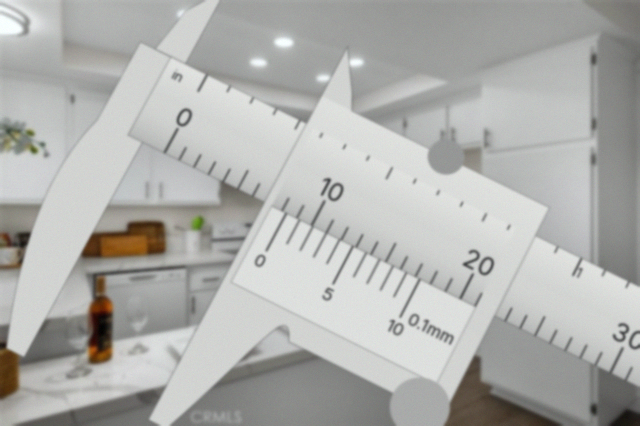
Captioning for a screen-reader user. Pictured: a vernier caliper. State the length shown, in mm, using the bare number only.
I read 8.3
